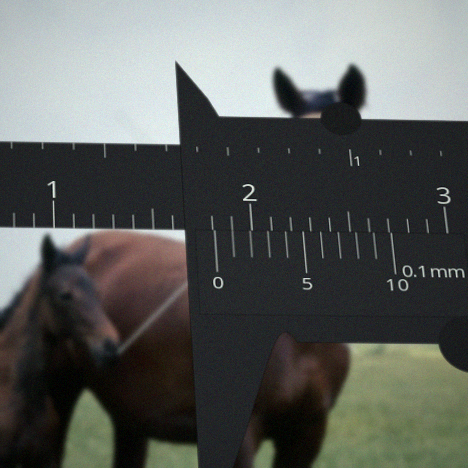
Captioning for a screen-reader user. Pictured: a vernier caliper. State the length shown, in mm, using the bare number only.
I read 18.1
